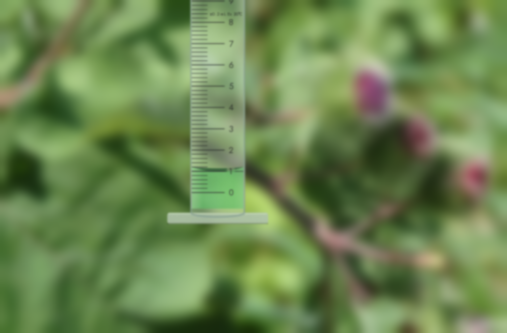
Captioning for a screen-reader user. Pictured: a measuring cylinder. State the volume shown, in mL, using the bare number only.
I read 1
